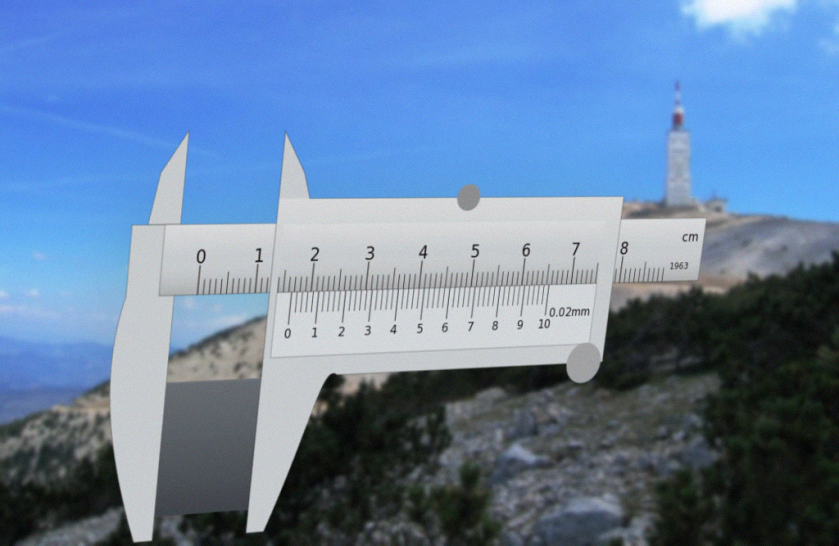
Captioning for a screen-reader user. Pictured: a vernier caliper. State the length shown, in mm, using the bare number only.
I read 16.5
